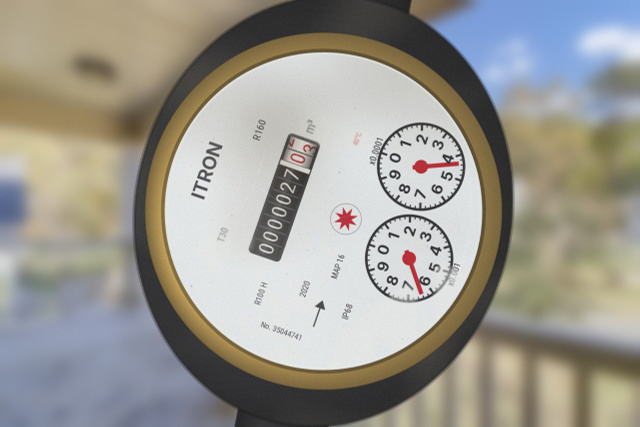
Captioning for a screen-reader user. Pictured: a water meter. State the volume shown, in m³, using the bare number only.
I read 27.0264
